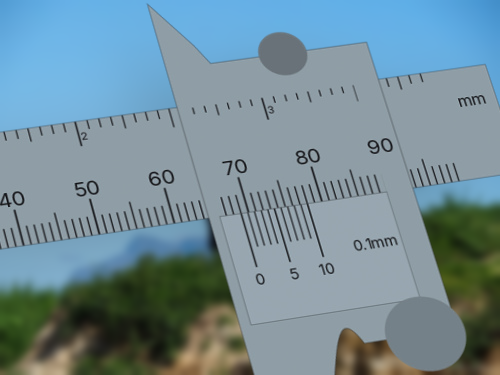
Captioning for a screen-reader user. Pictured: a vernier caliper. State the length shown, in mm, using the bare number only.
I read 69.0
